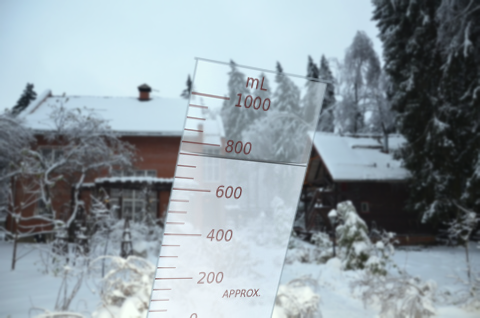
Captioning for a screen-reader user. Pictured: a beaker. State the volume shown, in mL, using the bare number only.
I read 750
